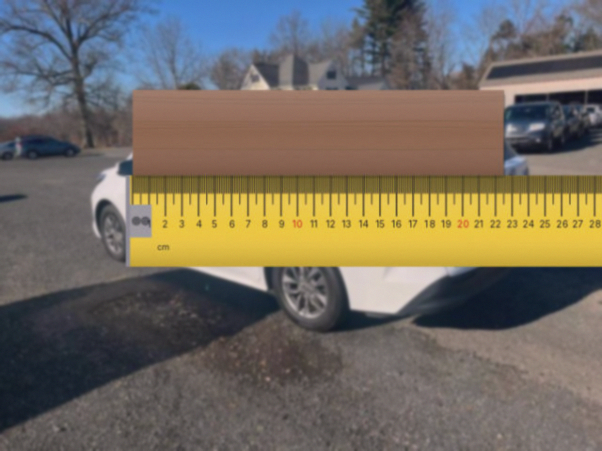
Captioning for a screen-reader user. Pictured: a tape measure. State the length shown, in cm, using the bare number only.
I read 22.5
